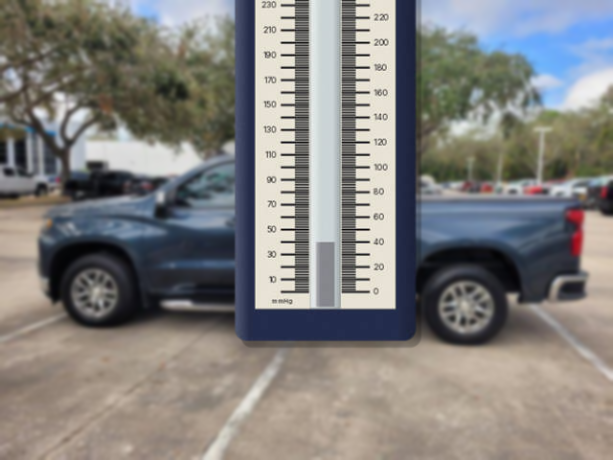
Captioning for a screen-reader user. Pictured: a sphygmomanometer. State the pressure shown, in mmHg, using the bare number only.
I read 40
